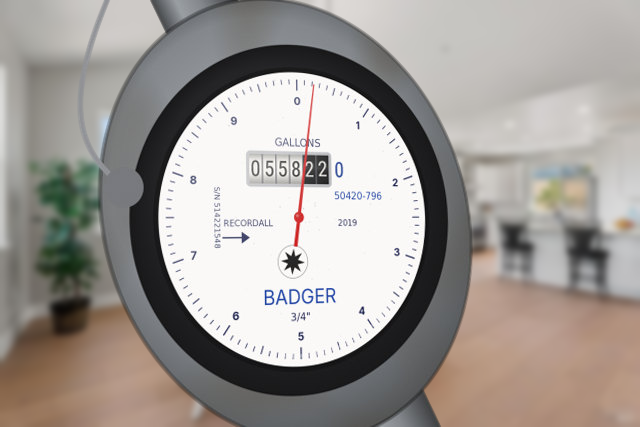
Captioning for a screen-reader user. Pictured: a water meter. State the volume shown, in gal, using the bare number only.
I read 558220.2
